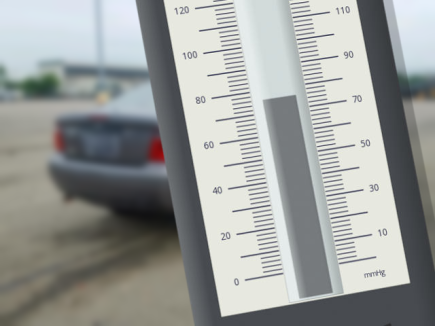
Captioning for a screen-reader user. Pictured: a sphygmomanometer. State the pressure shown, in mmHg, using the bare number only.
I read 76
